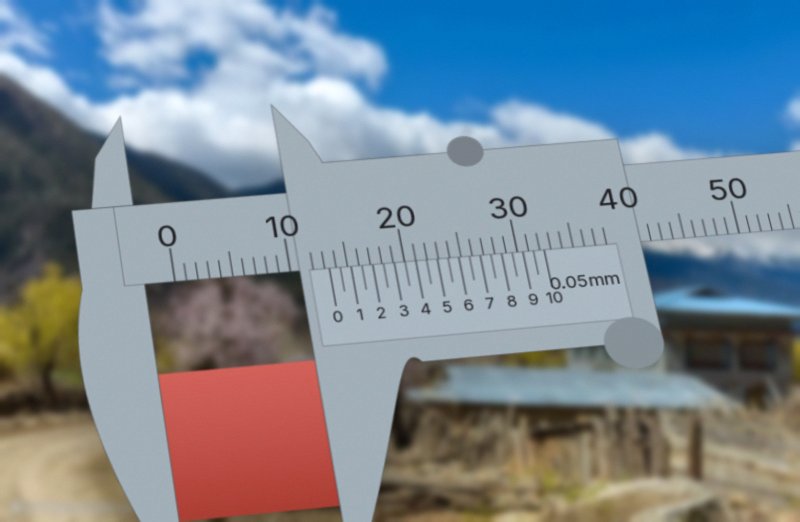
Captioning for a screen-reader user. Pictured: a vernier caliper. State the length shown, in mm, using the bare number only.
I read 13.4
